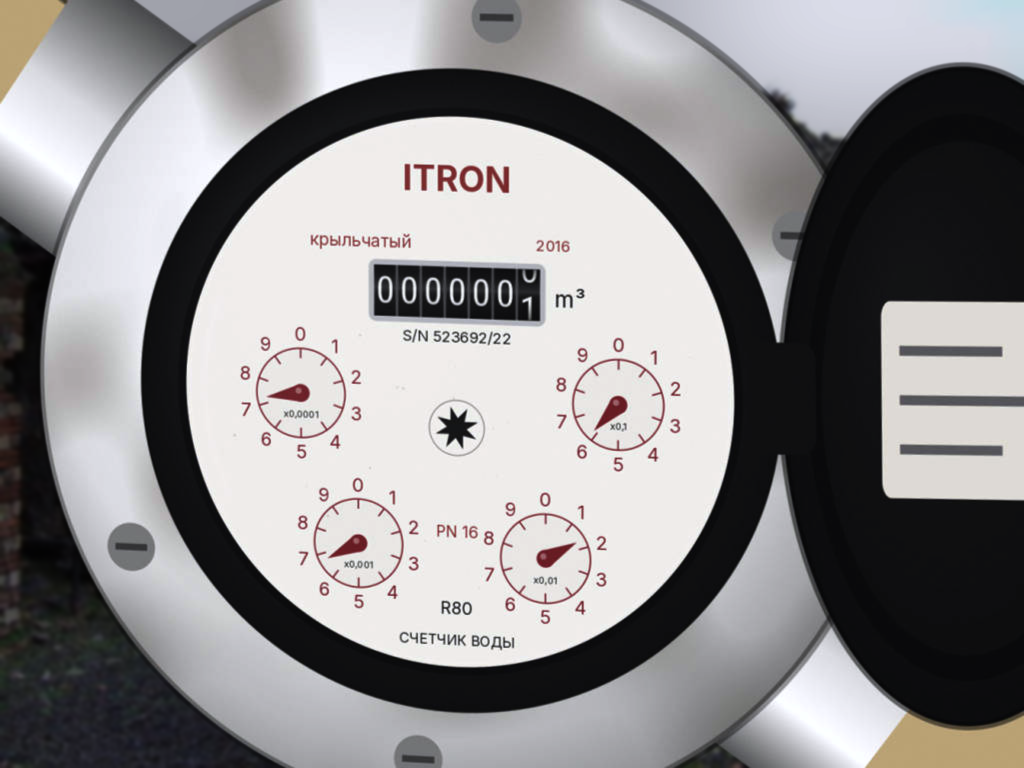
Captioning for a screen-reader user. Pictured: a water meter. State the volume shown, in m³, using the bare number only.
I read 0.6167
